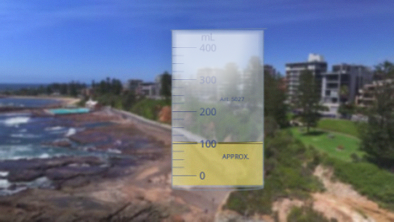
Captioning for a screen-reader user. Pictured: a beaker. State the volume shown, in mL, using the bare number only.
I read 100
